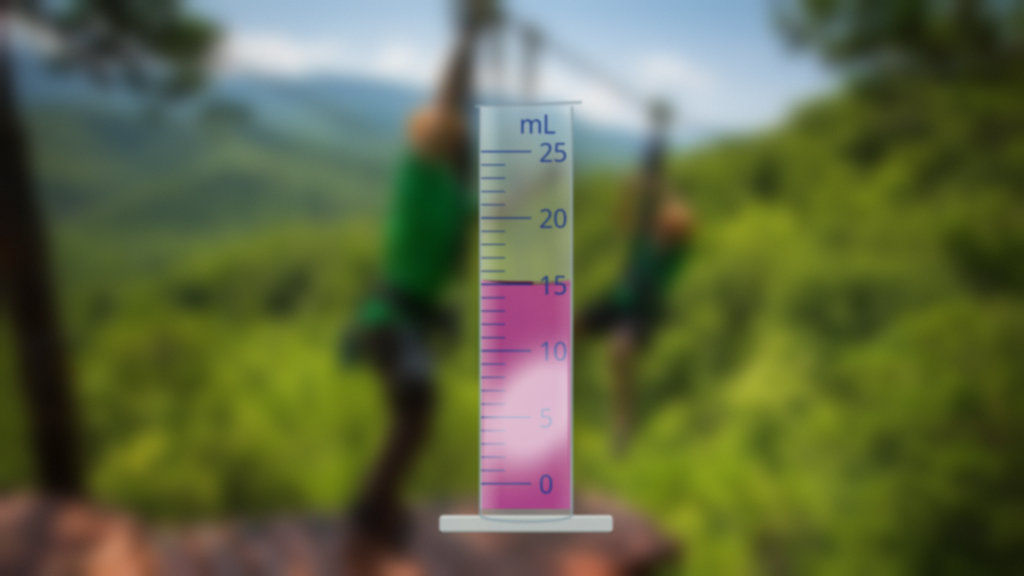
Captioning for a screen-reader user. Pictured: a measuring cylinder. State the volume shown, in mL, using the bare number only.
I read 15
